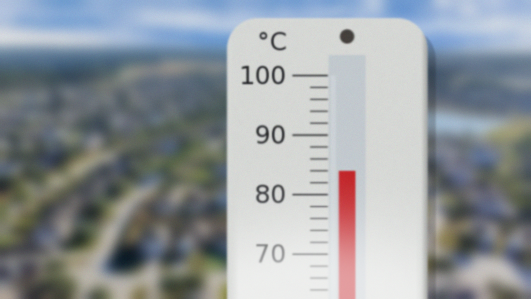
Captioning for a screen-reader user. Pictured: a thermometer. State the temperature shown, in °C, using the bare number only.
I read 84
